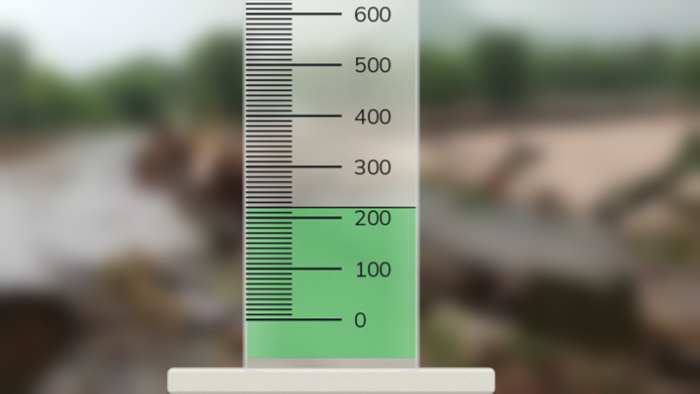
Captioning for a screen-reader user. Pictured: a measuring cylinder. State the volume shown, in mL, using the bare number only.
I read 220
